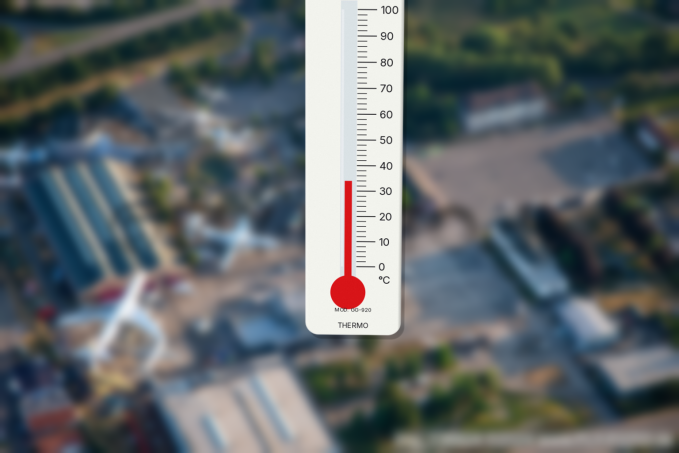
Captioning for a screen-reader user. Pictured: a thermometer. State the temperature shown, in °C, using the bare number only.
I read 34
